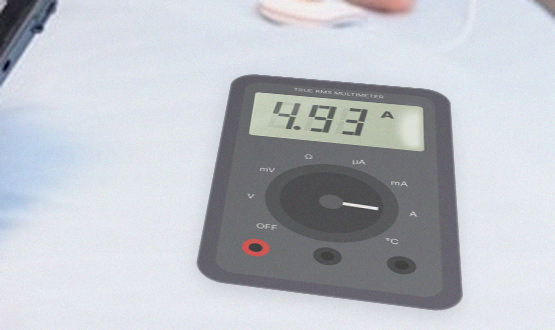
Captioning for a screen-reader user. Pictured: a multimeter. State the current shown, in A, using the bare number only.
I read 4.93
